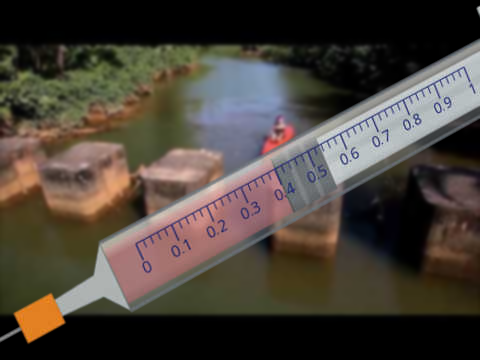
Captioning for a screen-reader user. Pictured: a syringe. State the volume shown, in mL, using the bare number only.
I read 0.4
